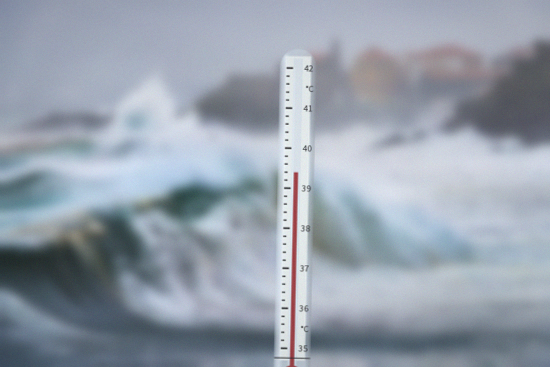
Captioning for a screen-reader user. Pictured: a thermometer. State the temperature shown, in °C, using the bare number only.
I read 39.4
